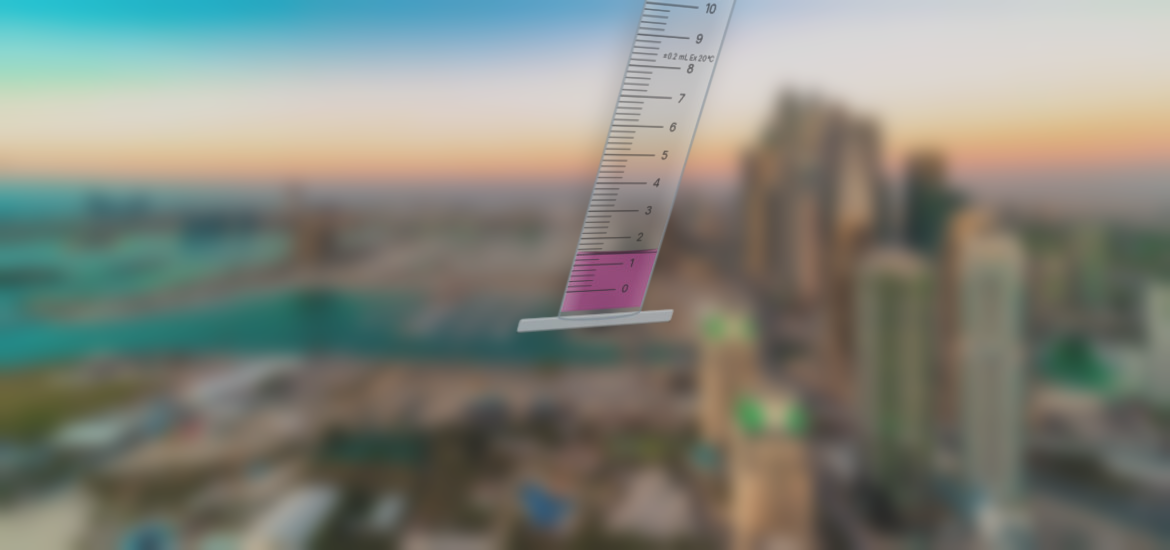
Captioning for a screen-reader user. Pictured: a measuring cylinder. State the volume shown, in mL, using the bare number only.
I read 1.4
